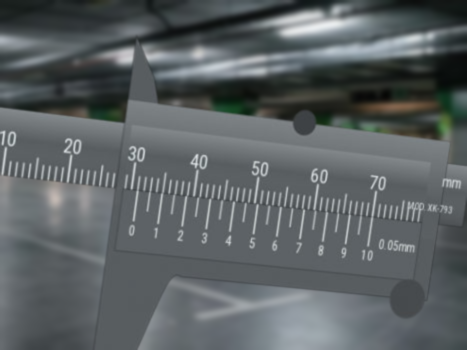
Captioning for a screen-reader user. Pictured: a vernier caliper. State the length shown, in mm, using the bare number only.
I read 31.0
